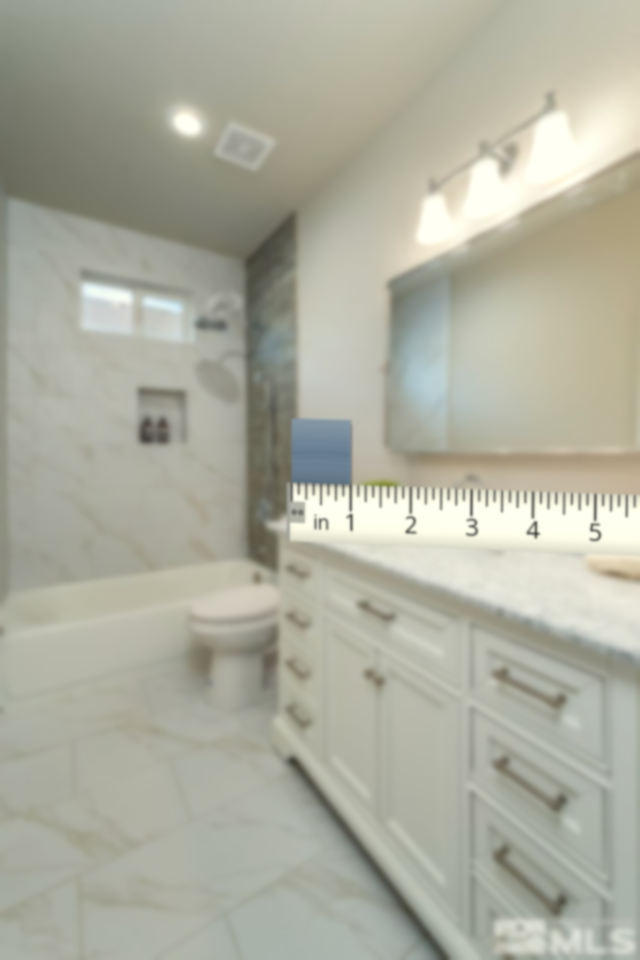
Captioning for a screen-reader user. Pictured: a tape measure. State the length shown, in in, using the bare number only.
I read 1
